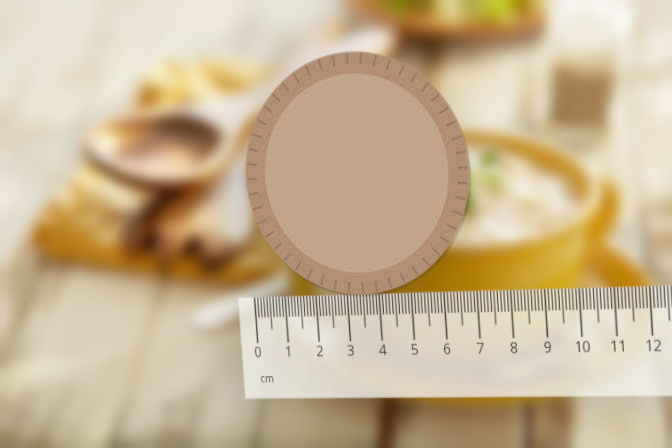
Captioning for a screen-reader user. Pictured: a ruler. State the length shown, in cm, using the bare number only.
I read 7
